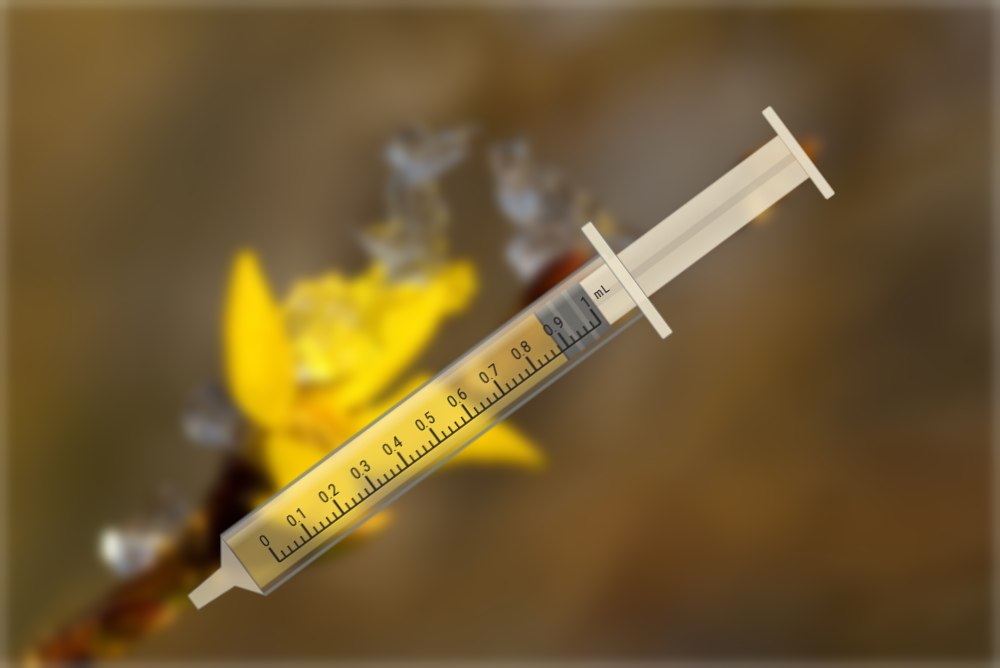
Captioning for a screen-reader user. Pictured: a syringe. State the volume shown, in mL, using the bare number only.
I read 0.88
